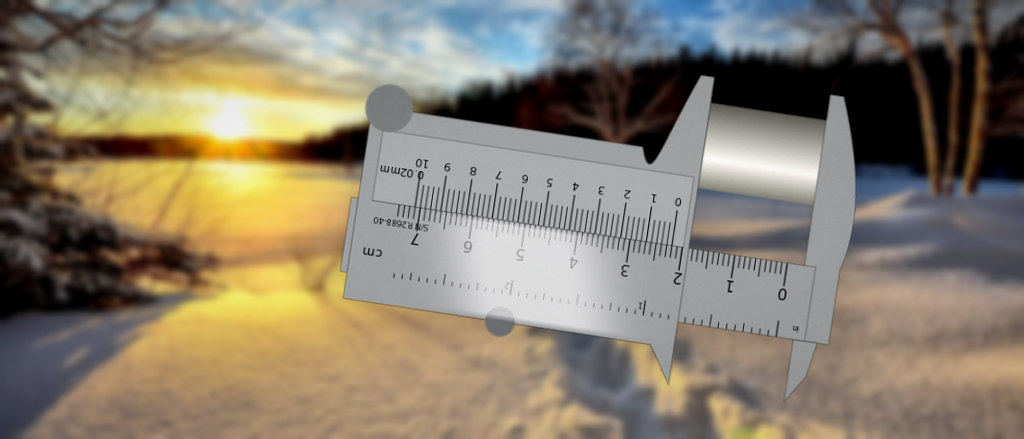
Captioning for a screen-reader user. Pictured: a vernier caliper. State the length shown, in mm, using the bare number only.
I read 22.0
